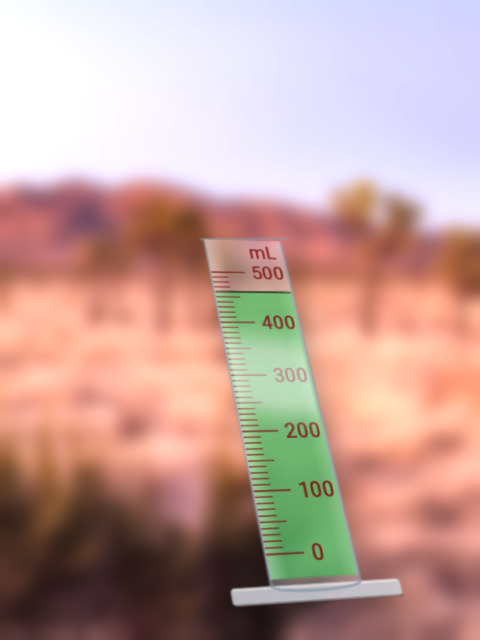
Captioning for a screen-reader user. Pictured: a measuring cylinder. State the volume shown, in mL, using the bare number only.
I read 460
